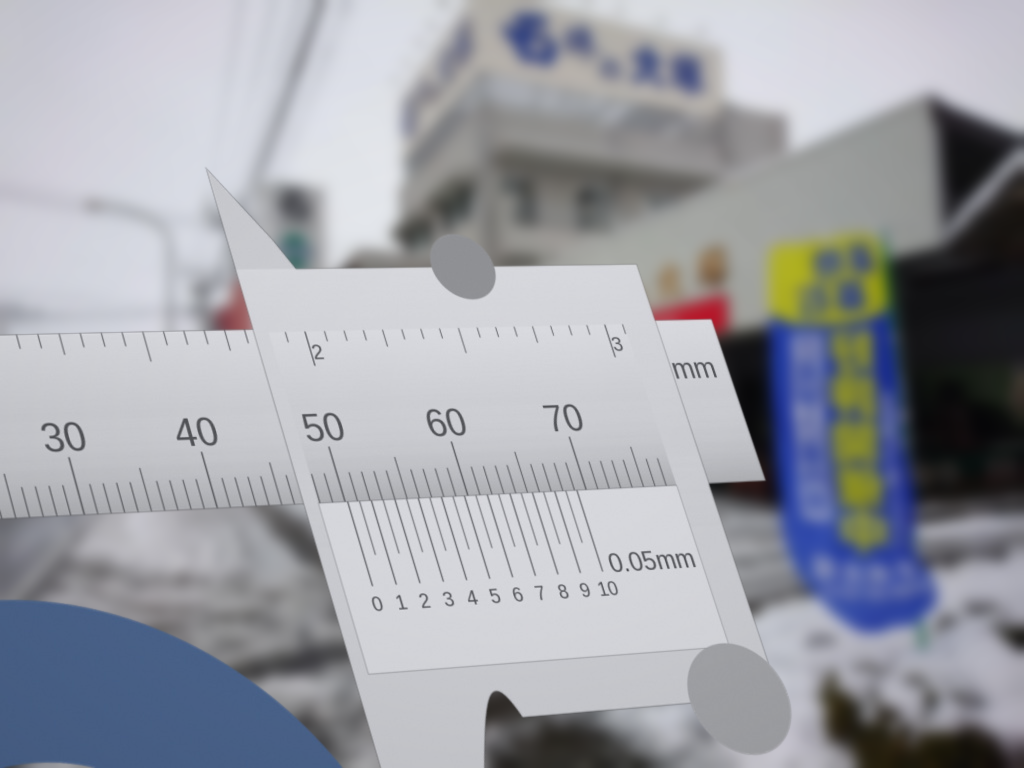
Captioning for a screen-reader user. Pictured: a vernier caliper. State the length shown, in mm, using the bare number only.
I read 50.2
